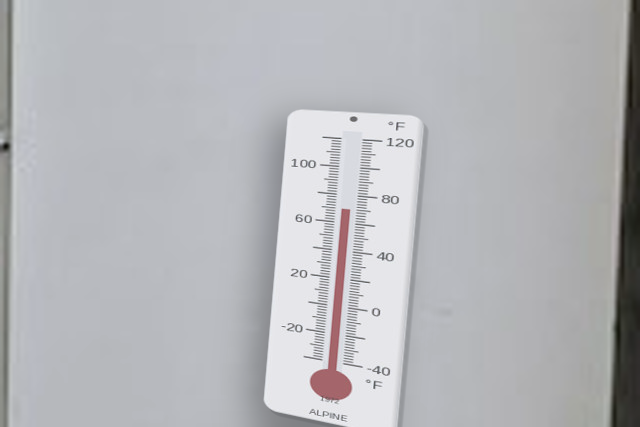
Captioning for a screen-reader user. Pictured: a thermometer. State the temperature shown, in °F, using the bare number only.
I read 70
